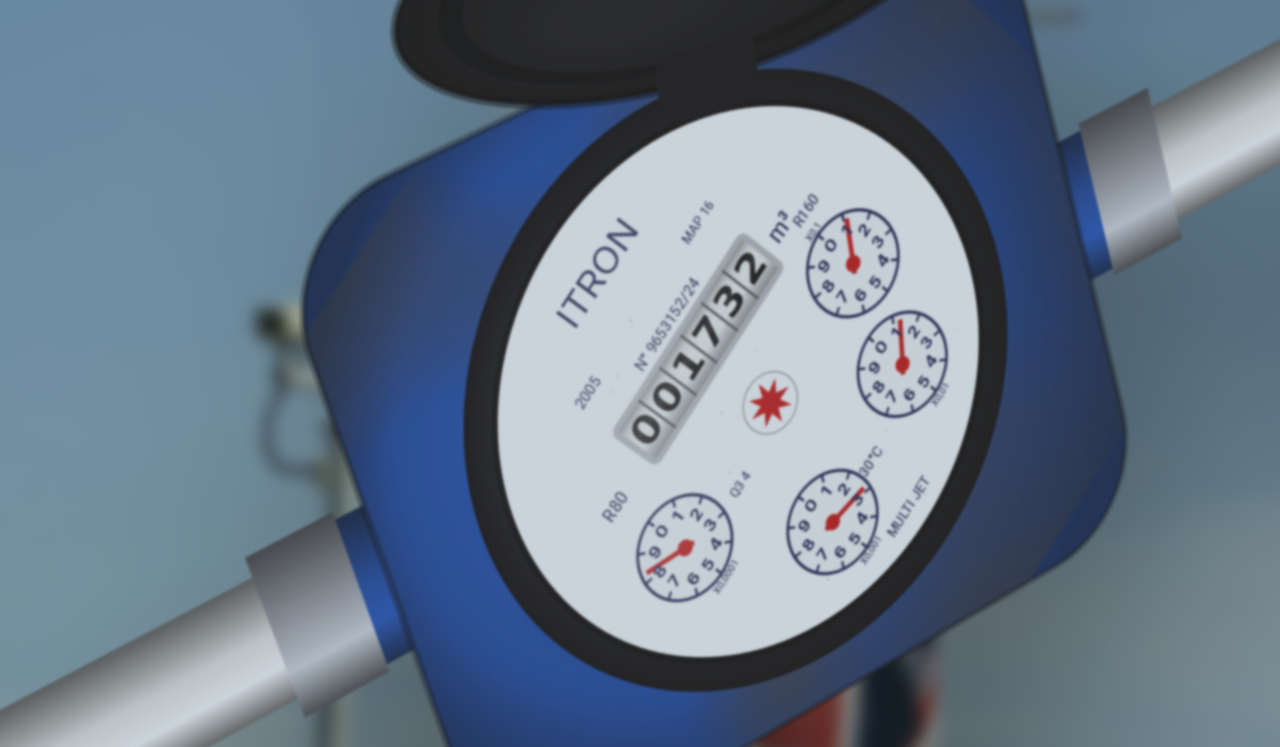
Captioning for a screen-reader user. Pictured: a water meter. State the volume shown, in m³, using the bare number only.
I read 1732.1128
